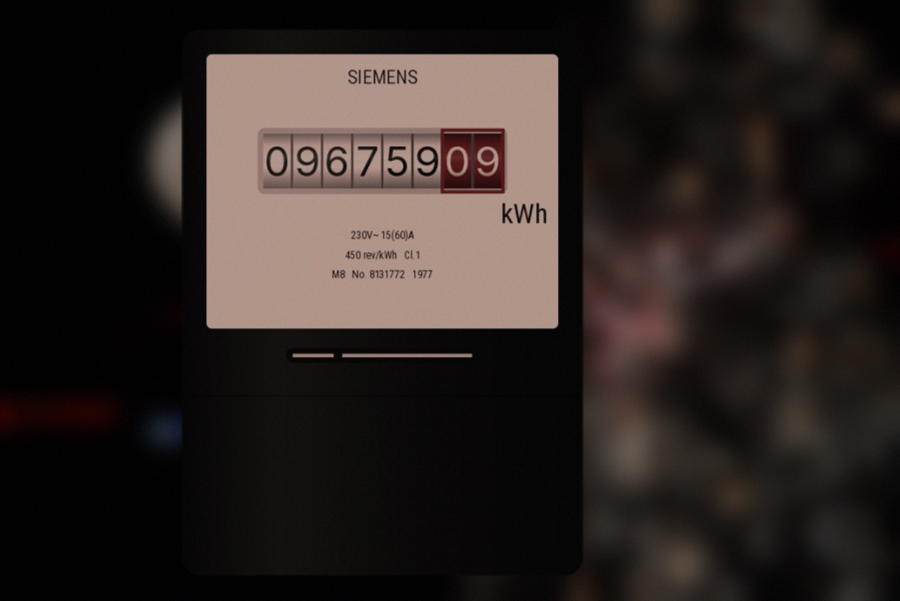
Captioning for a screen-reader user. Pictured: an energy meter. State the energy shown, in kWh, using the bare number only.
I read 96759.09
